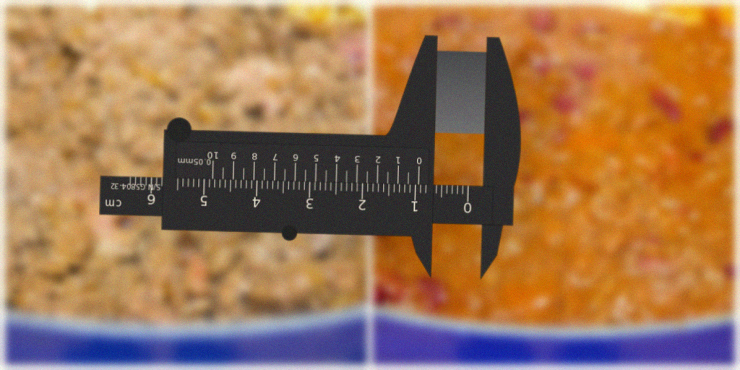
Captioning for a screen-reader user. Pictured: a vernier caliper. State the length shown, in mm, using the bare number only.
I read 9.4
